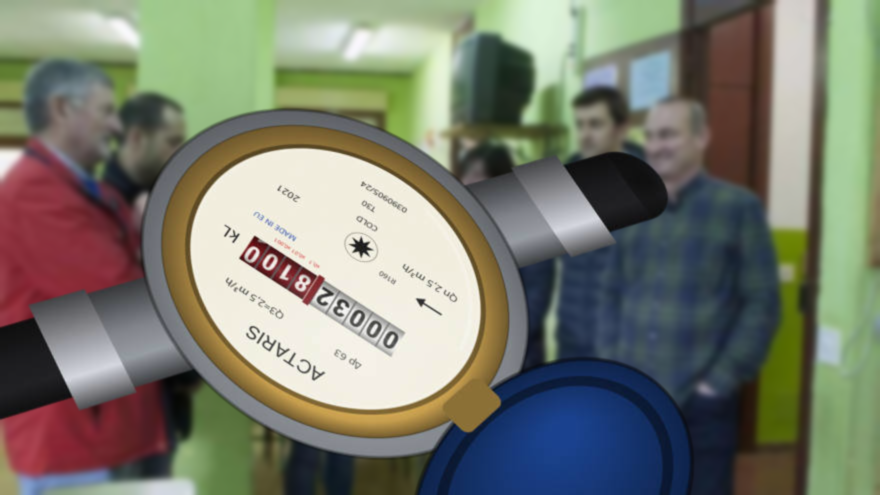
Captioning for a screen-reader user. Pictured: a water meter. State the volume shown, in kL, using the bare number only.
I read 32.8100
